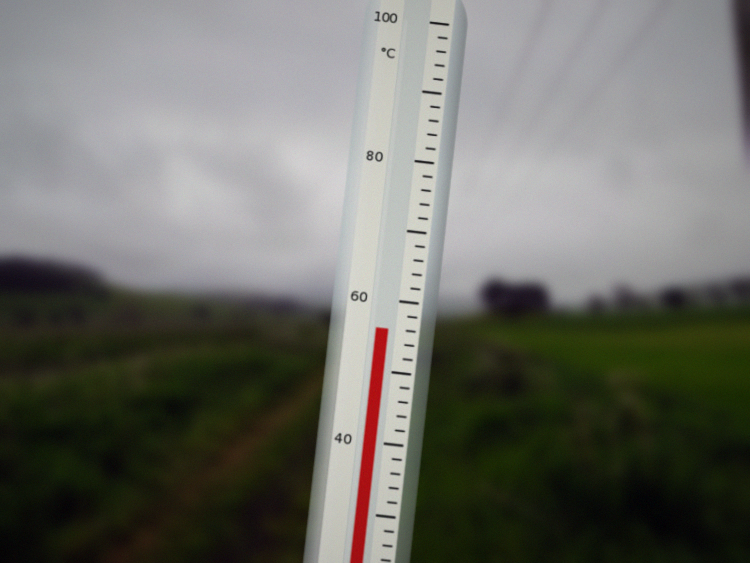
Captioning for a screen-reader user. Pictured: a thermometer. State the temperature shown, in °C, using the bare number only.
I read 56
